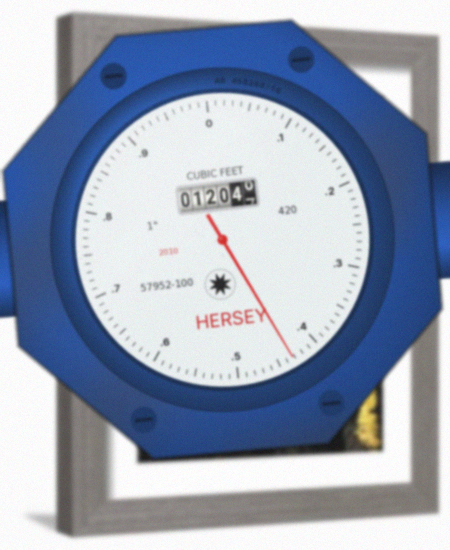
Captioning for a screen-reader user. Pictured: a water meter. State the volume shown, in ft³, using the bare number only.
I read 12046.43
